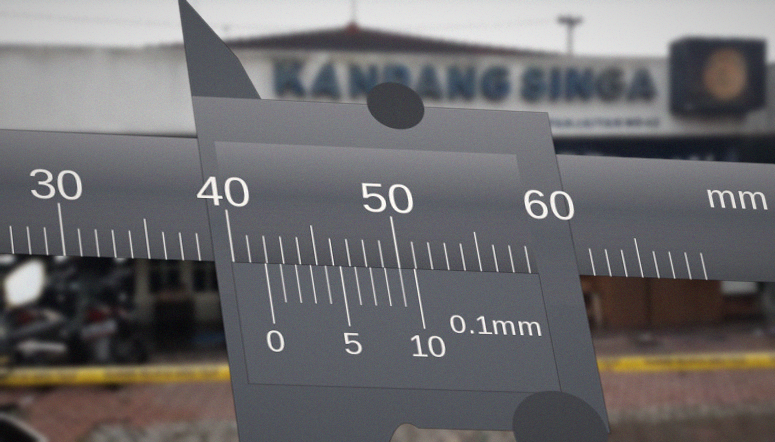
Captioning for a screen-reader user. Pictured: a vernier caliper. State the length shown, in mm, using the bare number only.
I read 41.9
